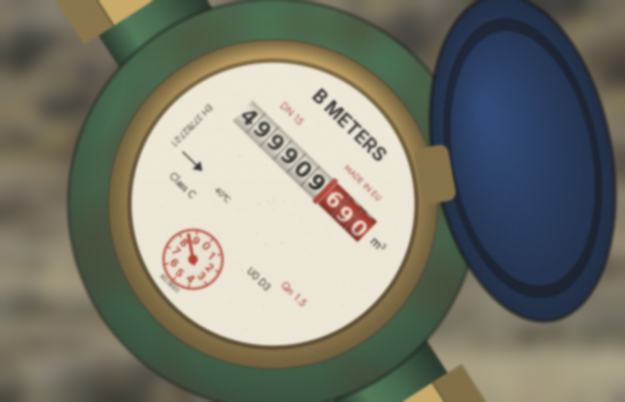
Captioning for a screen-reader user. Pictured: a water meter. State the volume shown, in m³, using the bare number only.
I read 499909.6898
